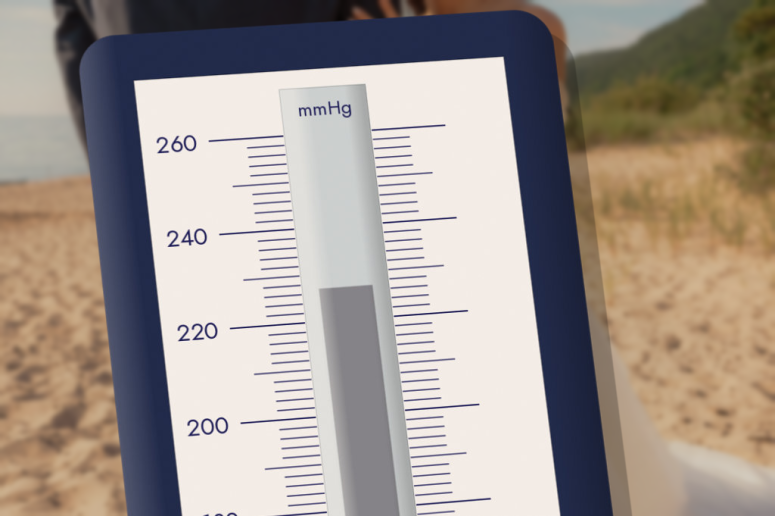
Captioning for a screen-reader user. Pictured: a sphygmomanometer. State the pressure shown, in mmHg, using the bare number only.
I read 227
